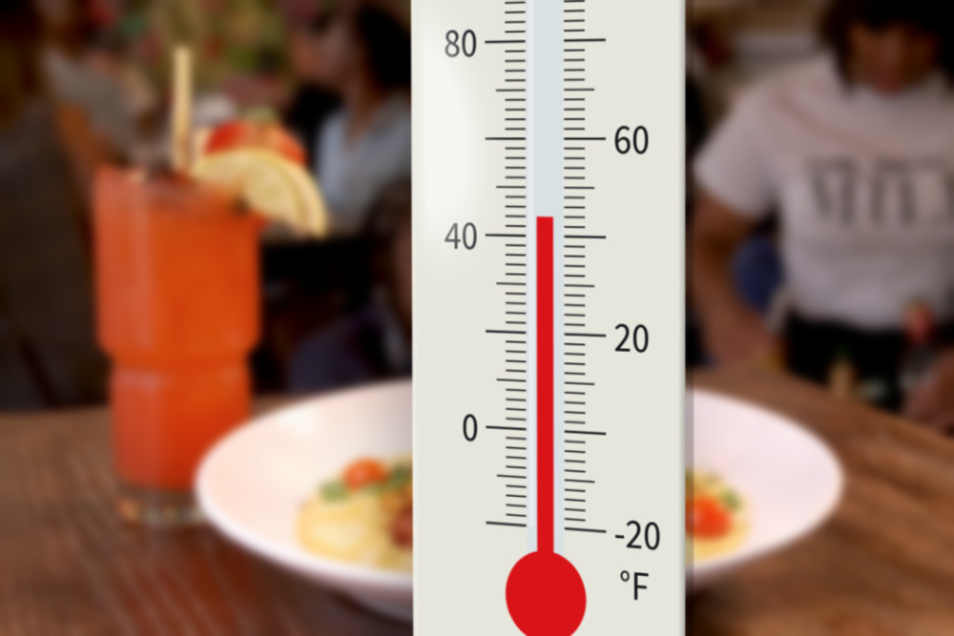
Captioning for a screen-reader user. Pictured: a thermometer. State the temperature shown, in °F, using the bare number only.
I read 44
